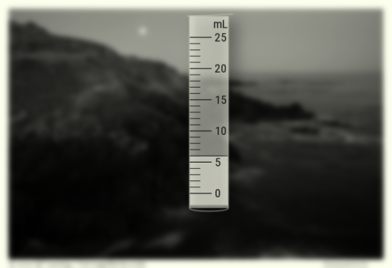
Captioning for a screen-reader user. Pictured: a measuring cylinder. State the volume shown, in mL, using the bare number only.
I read 6
